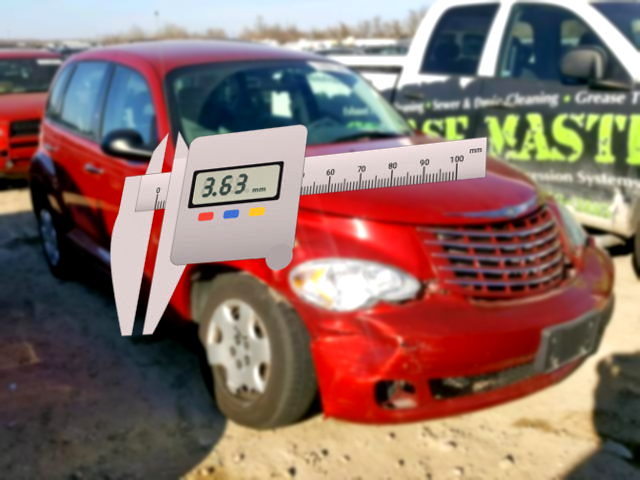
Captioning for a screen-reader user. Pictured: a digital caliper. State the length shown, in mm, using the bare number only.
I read 3.63
